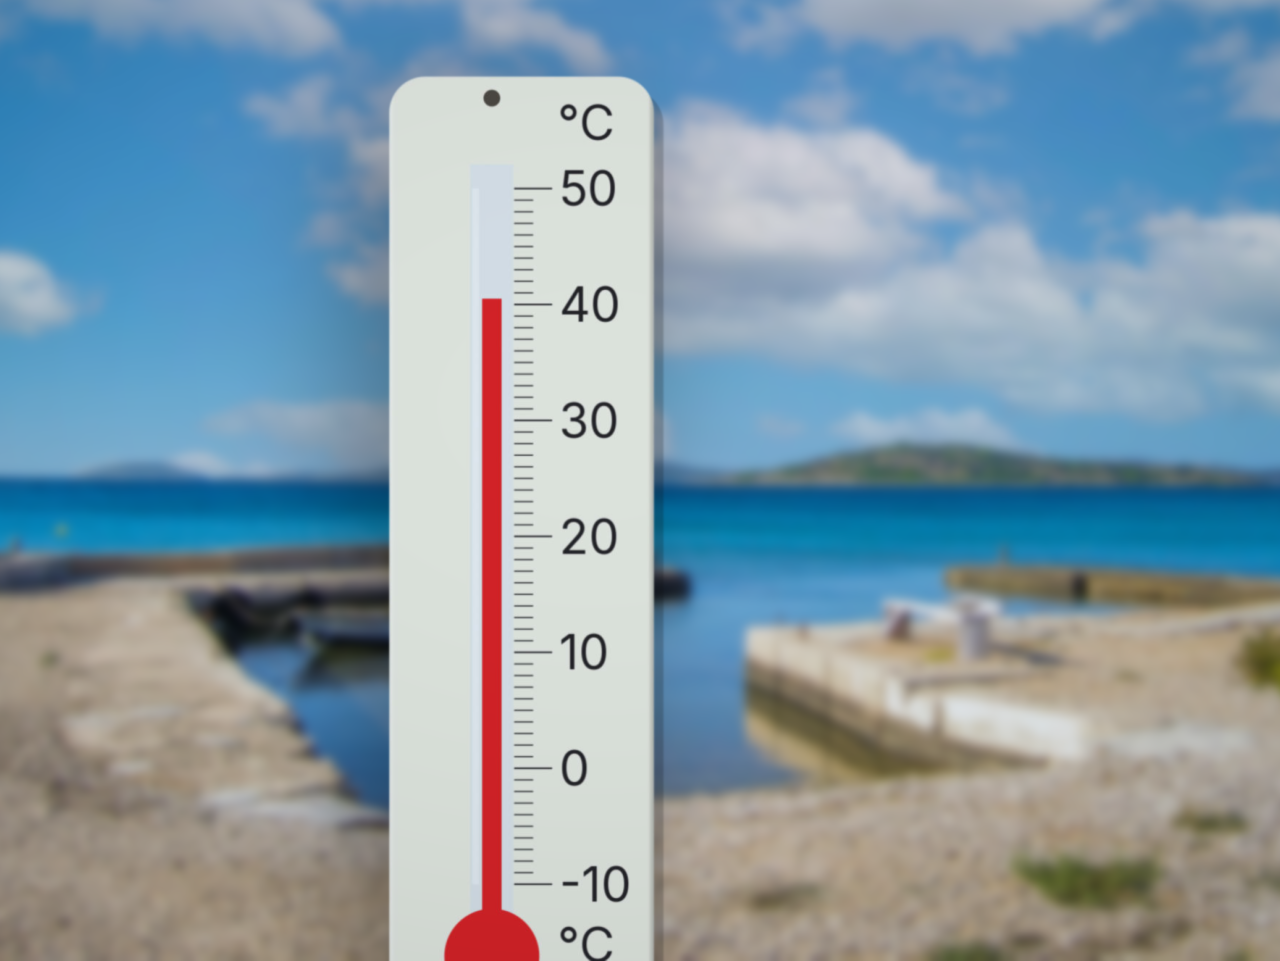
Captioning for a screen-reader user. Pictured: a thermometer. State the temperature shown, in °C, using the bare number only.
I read 40.5
